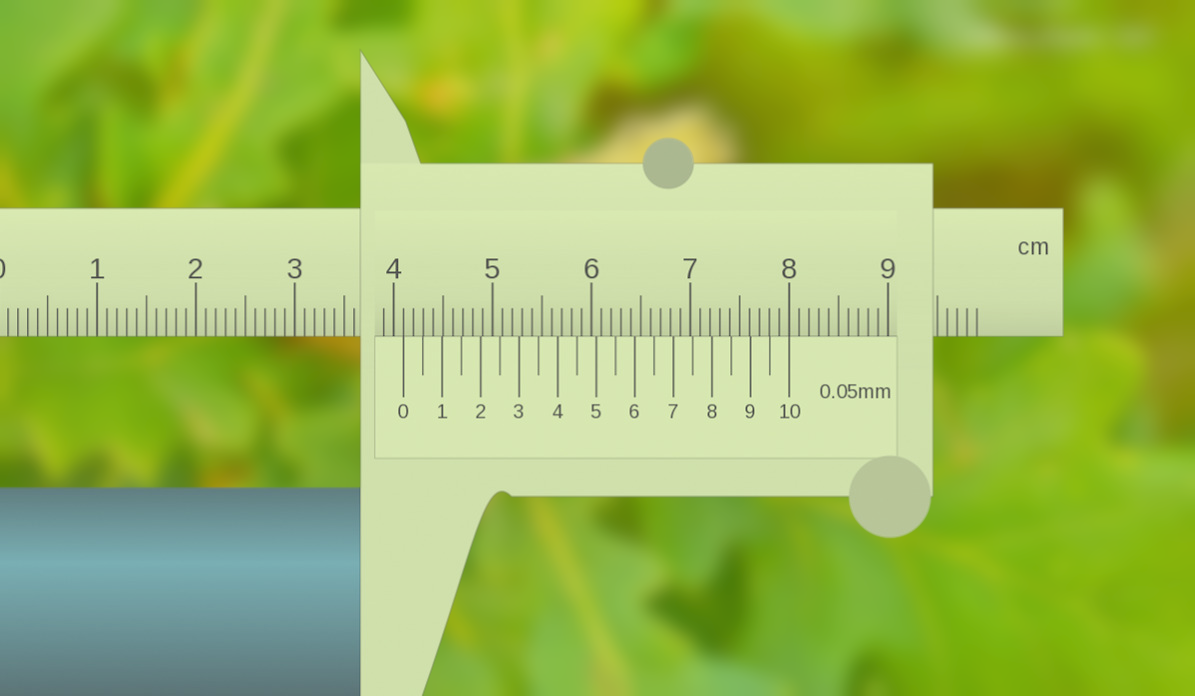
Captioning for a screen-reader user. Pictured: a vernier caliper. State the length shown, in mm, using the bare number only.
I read 41.0
